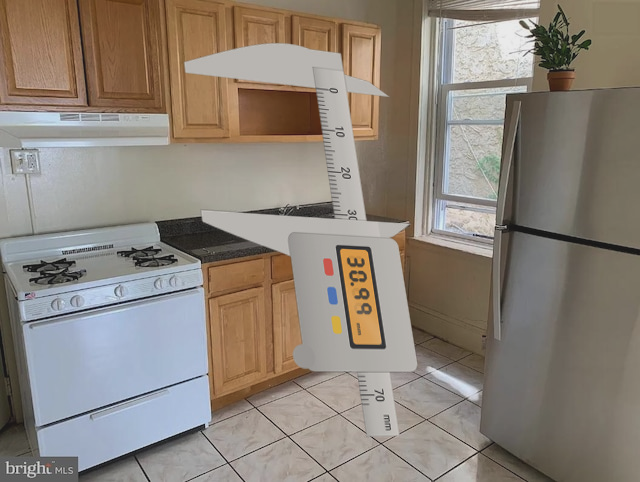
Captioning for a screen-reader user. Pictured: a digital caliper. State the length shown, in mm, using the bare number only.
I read 30.99
